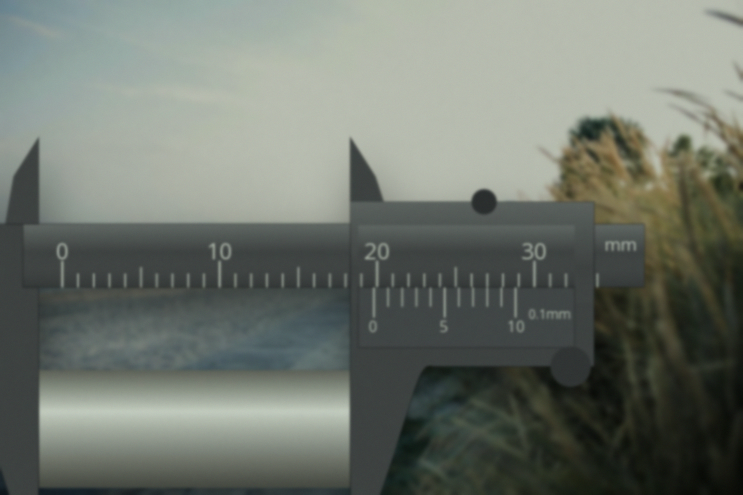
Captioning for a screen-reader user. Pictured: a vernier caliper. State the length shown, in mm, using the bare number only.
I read 19.8
